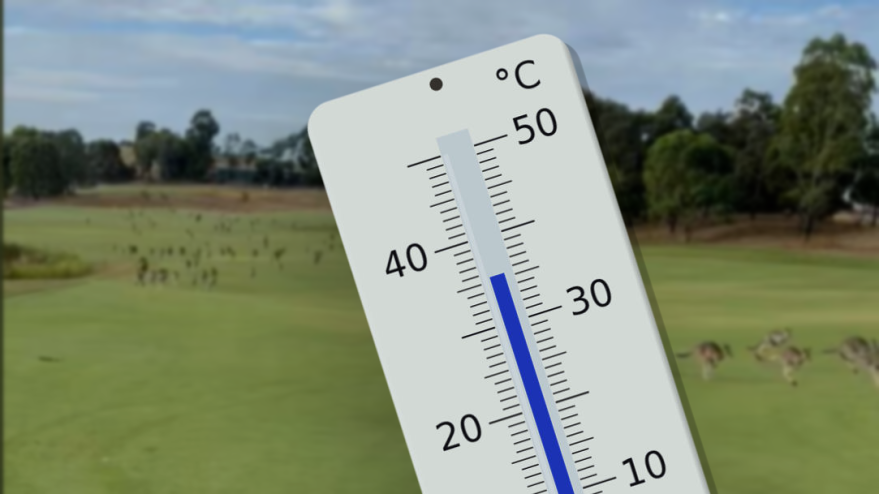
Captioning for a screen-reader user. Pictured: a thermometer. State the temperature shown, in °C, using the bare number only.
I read 35.5
